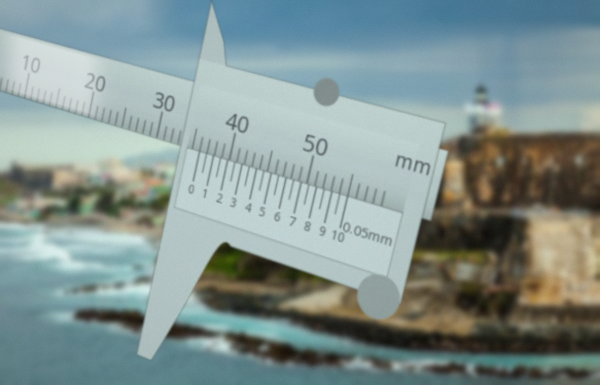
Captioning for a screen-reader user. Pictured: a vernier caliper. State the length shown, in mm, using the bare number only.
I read 36.0
